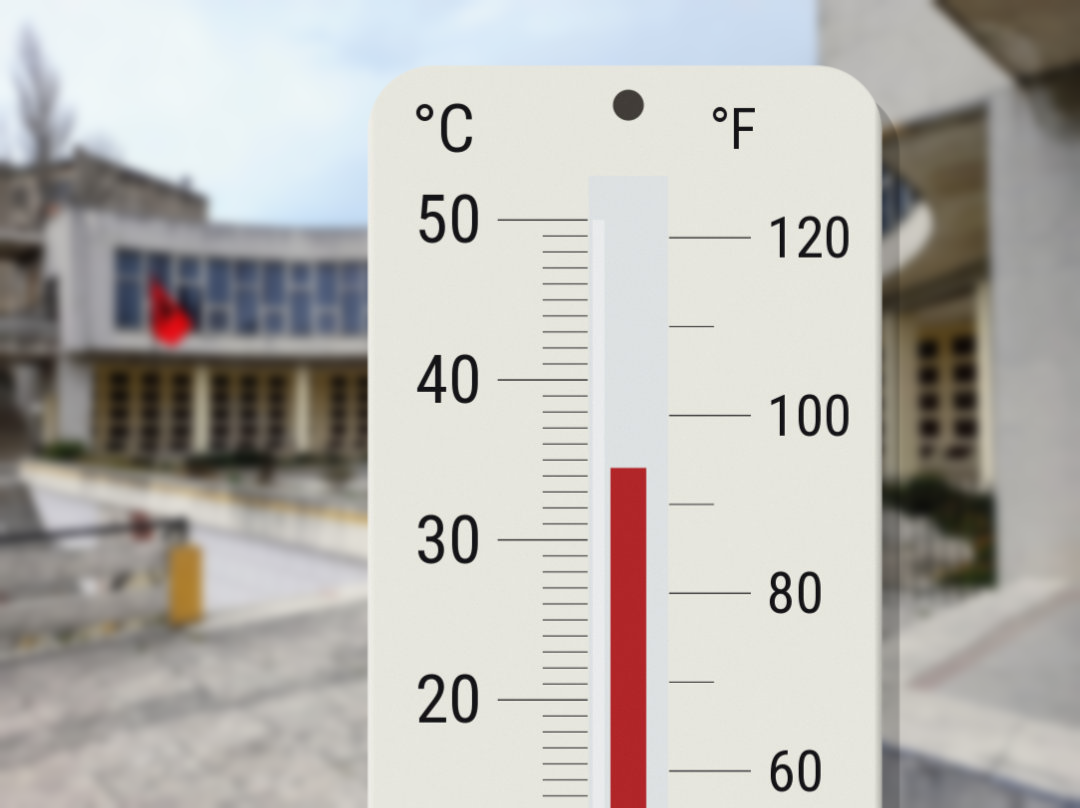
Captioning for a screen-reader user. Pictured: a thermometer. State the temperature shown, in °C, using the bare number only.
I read 34.5
